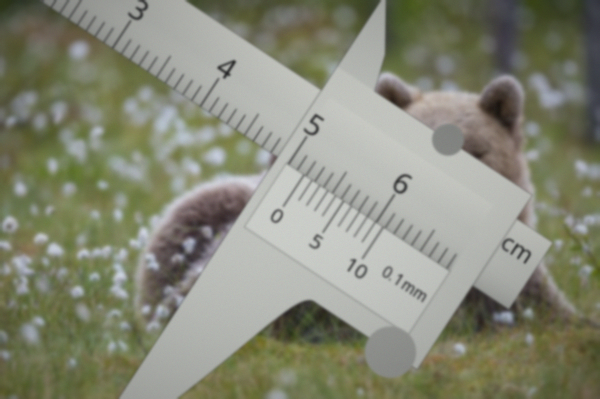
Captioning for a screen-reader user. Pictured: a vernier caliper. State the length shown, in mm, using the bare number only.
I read 51.8
